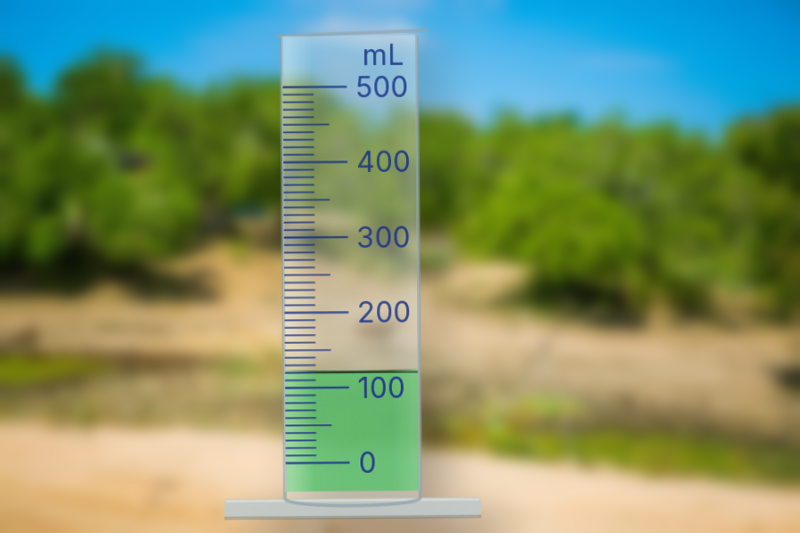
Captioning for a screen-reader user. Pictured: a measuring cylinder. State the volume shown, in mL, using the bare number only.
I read 120
